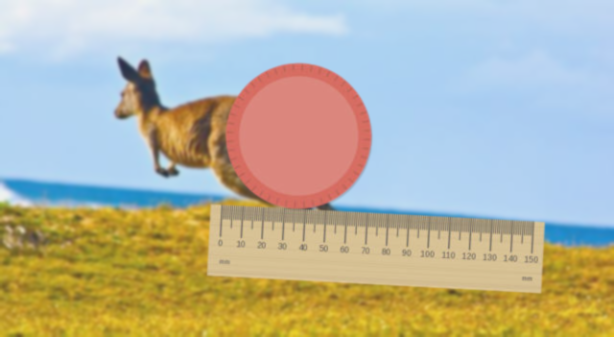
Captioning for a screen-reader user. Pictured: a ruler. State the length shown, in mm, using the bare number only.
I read 70
